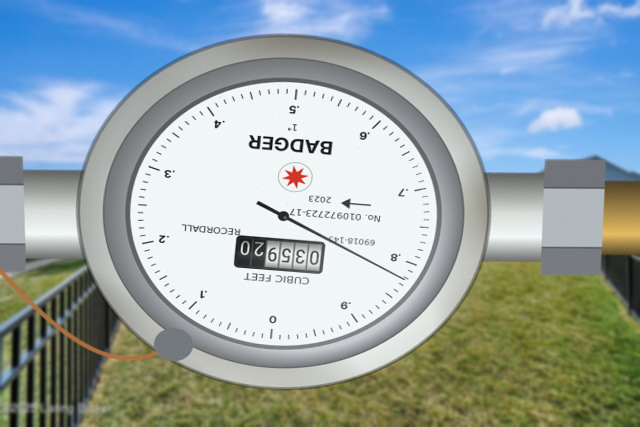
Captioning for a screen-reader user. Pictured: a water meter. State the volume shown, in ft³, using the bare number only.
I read 35919.82
